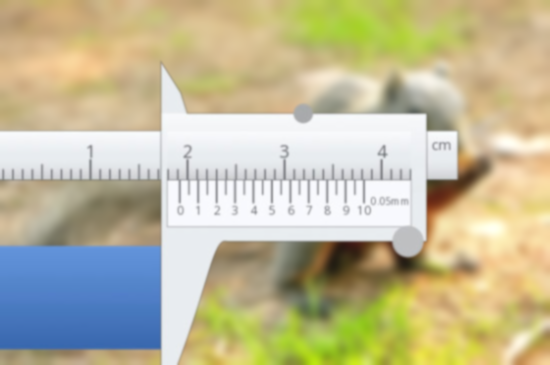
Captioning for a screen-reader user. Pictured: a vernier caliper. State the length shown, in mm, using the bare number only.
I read 19.2
